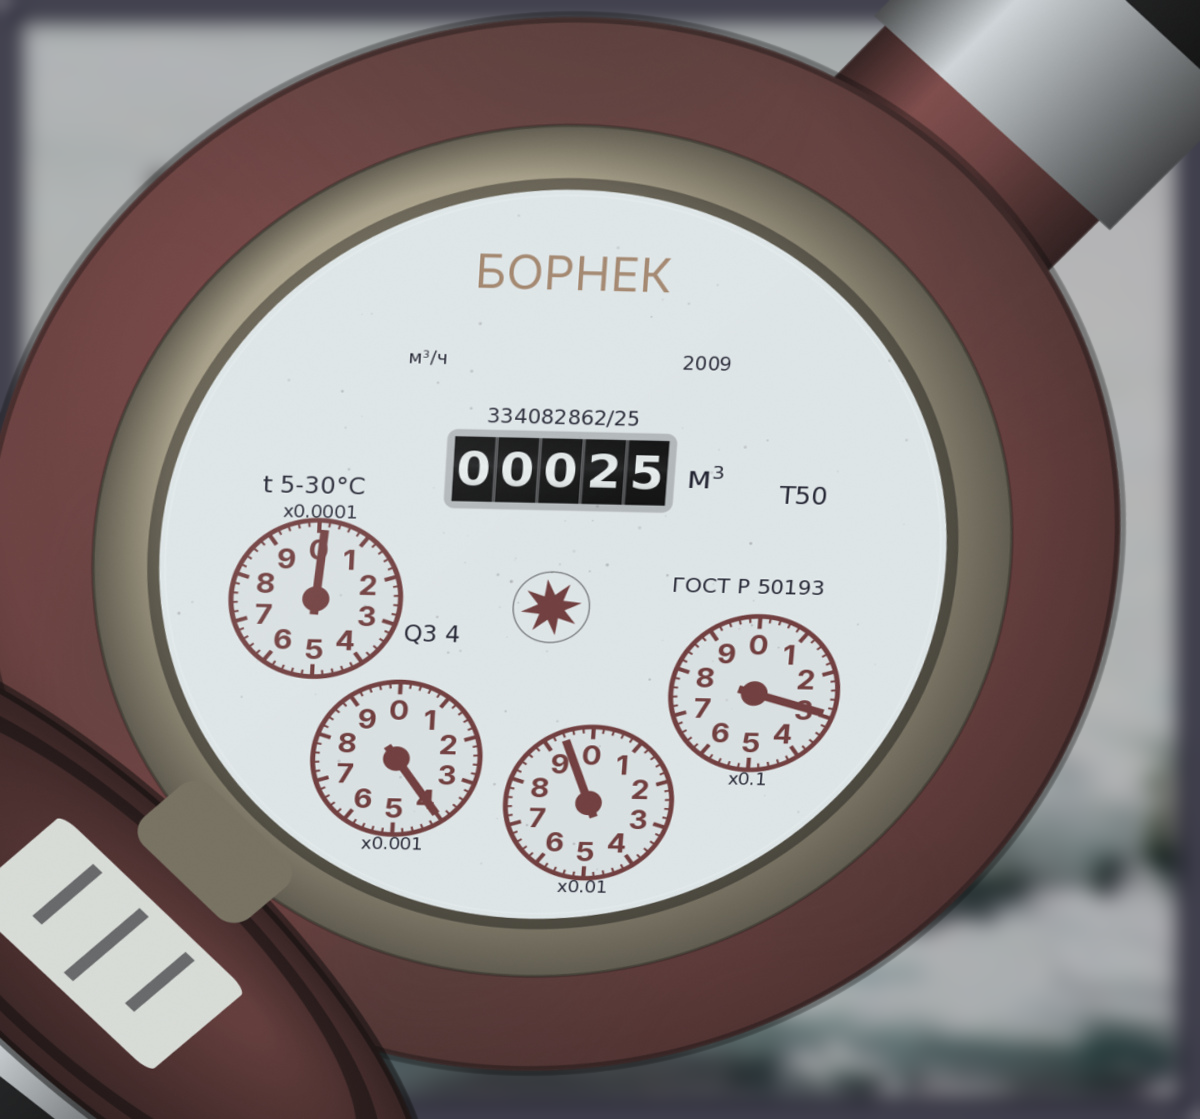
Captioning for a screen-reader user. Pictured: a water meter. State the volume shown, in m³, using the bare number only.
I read 25.2940
